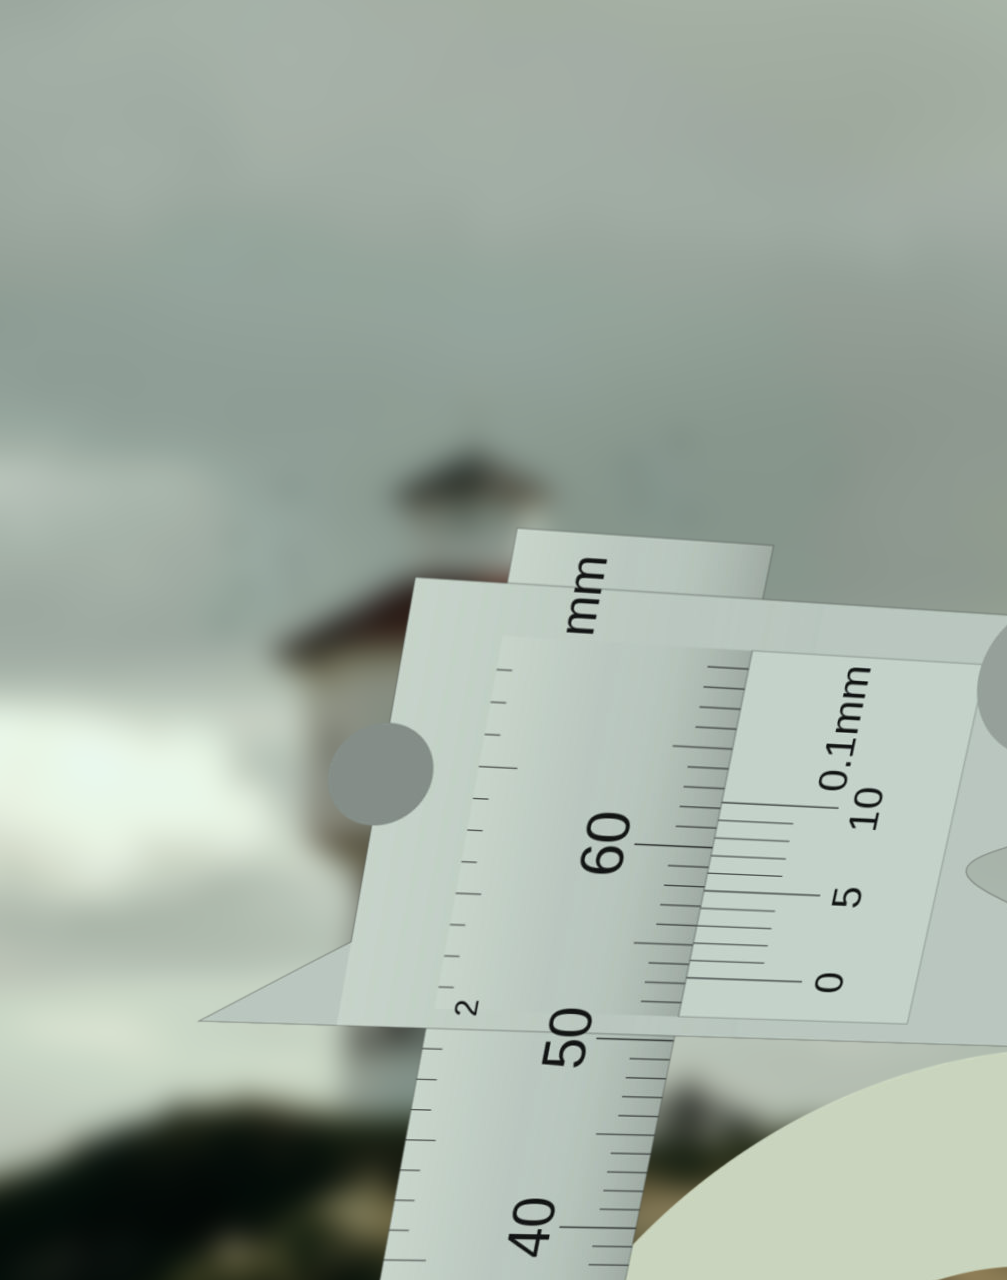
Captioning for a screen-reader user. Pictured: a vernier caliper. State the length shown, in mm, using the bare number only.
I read 53.3
